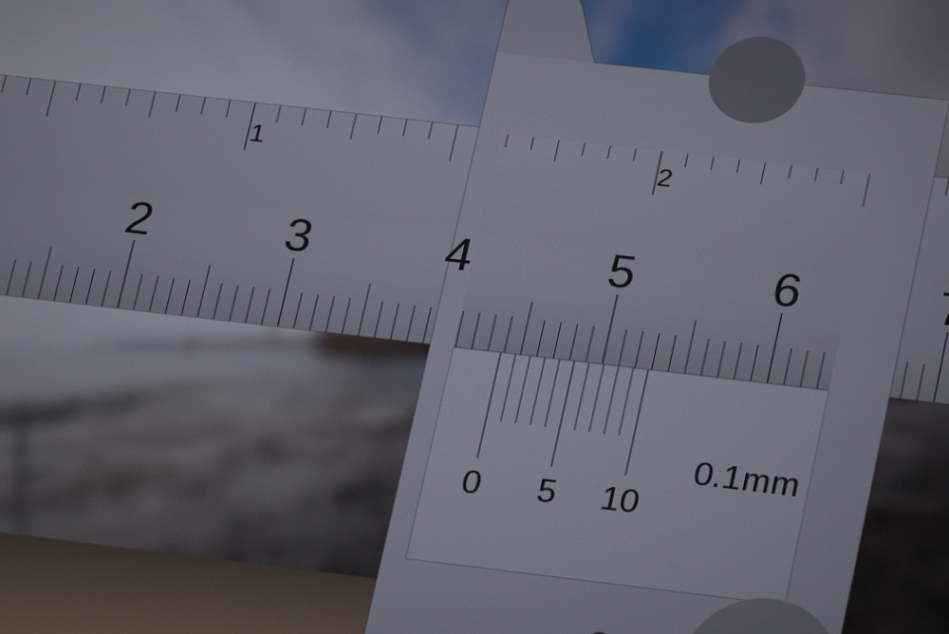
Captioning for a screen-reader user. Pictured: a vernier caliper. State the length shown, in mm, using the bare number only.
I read 43.8
